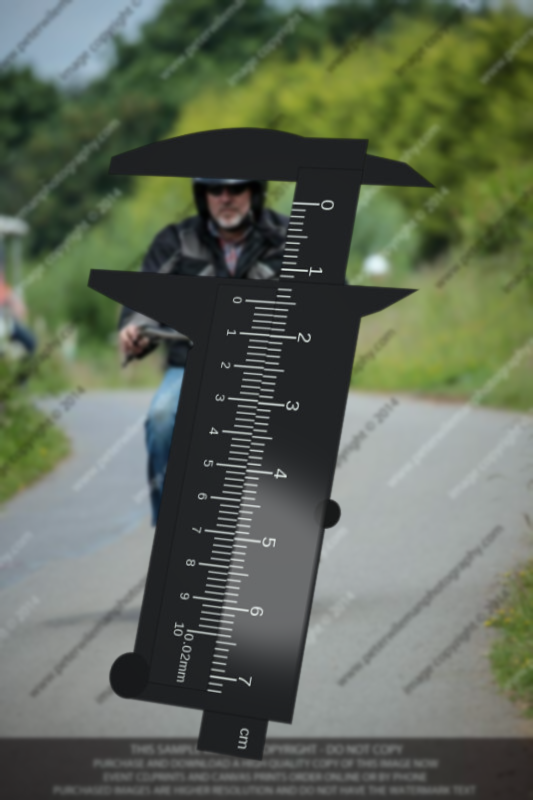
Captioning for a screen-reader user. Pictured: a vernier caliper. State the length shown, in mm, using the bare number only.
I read 15.0
